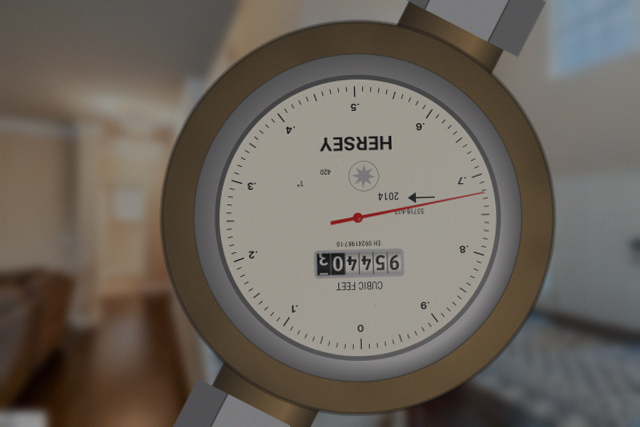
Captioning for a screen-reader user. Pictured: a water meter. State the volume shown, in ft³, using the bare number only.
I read 954402.72
